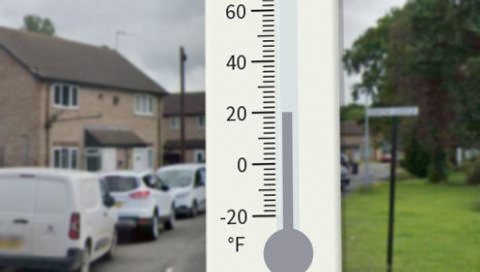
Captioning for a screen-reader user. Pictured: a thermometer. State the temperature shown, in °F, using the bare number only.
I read 20
